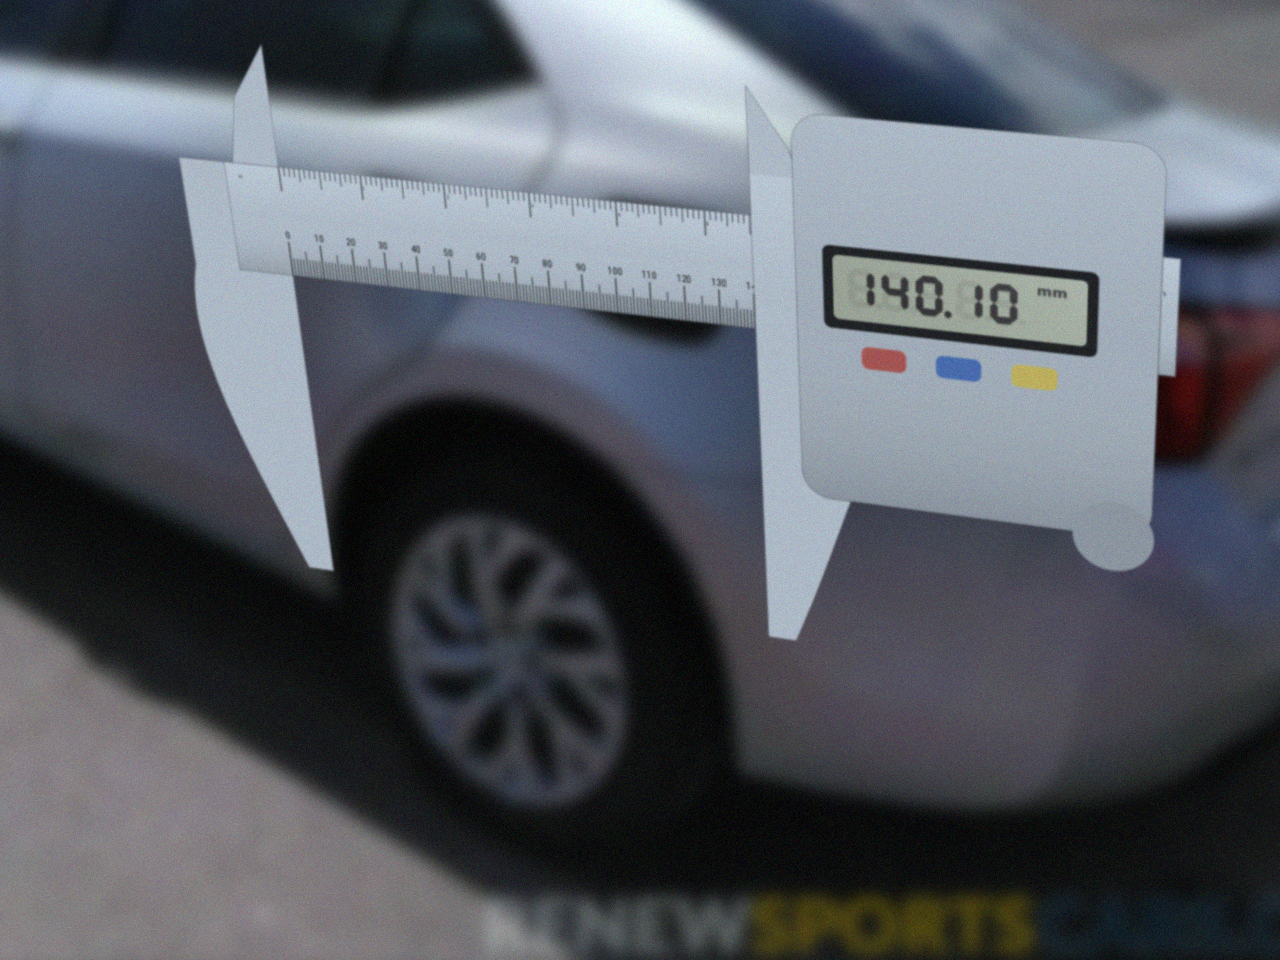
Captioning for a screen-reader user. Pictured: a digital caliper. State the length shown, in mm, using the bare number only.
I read 140.10
